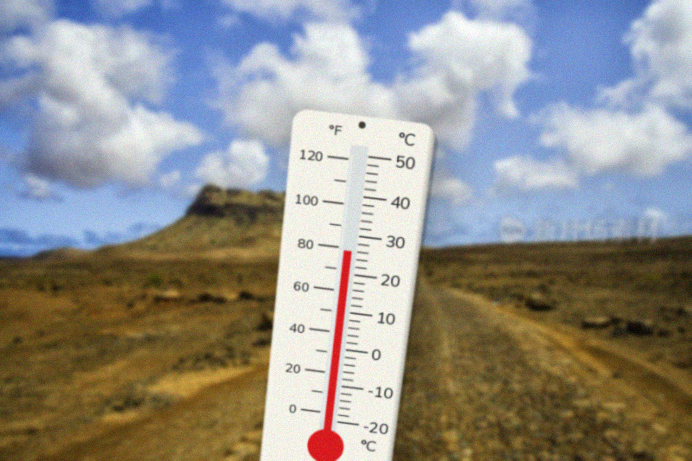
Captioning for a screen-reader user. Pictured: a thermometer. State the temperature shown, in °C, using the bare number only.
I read 26
